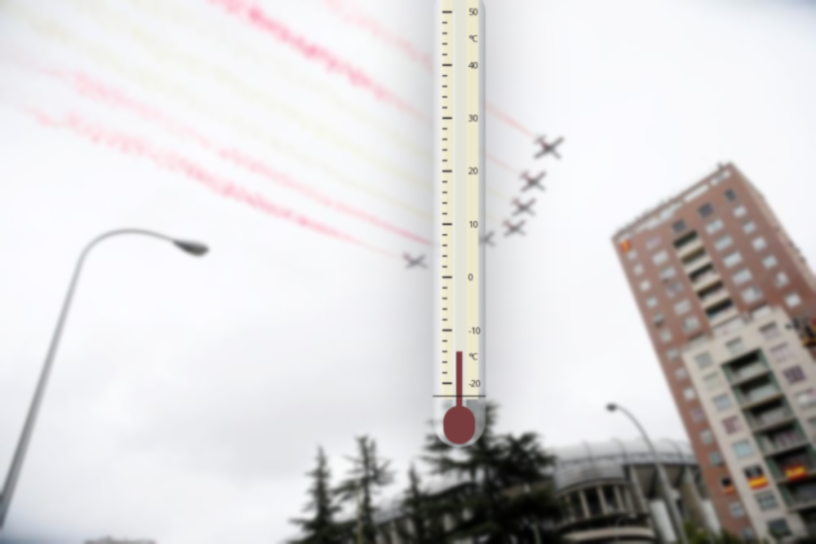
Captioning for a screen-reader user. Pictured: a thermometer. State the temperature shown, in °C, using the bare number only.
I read -14
